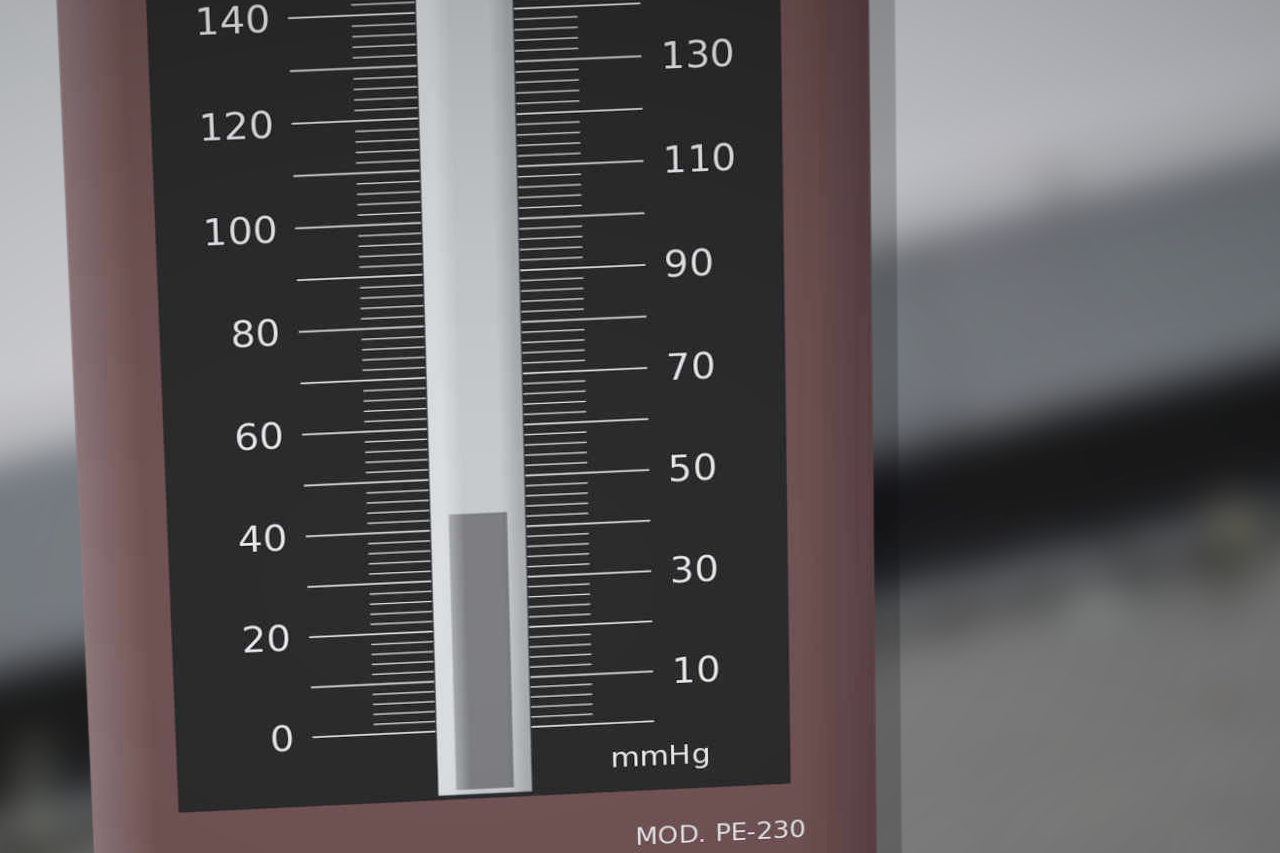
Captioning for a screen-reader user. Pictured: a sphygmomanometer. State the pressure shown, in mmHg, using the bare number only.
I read 43
